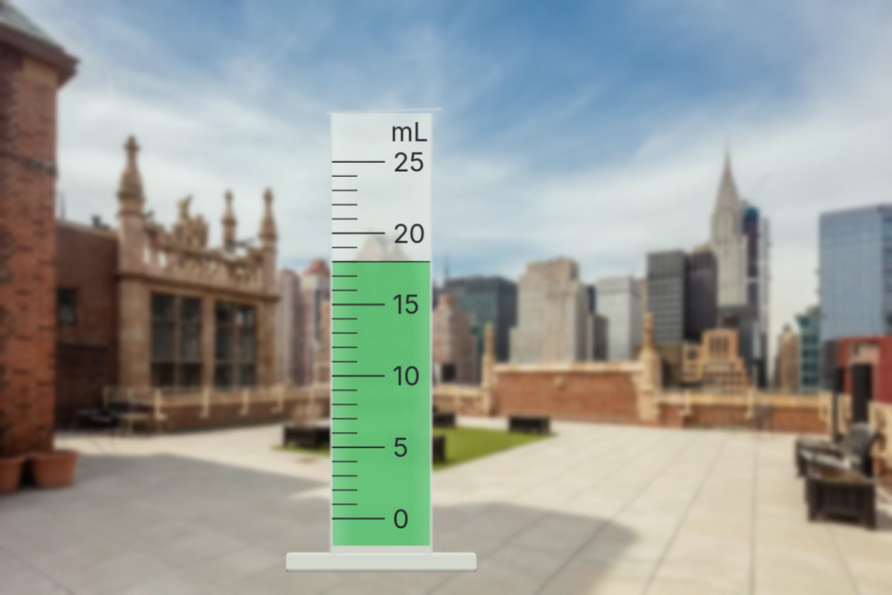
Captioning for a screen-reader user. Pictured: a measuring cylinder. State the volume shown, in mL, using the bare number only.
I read 18
